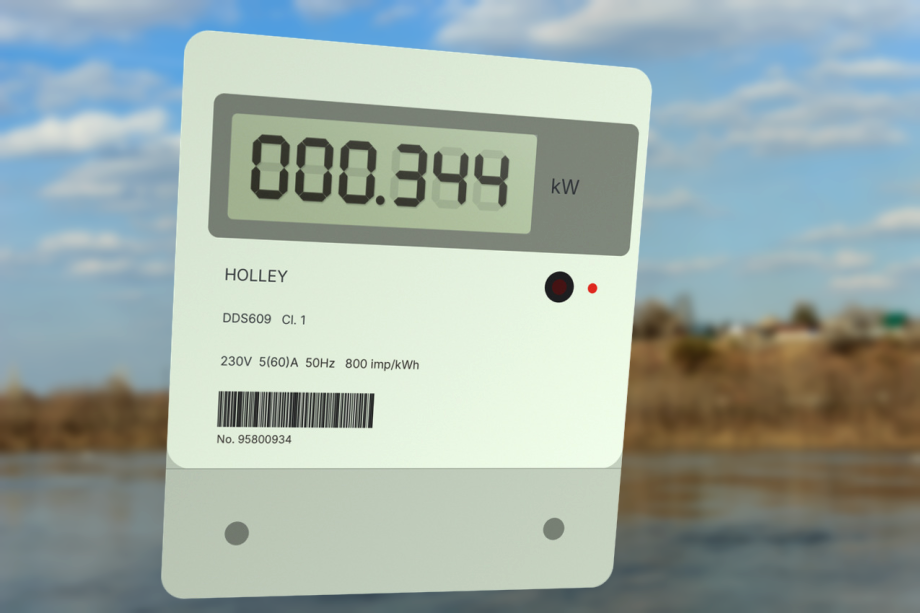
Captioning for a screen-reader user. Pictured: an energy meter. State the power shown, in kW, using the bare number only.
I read 0.344
